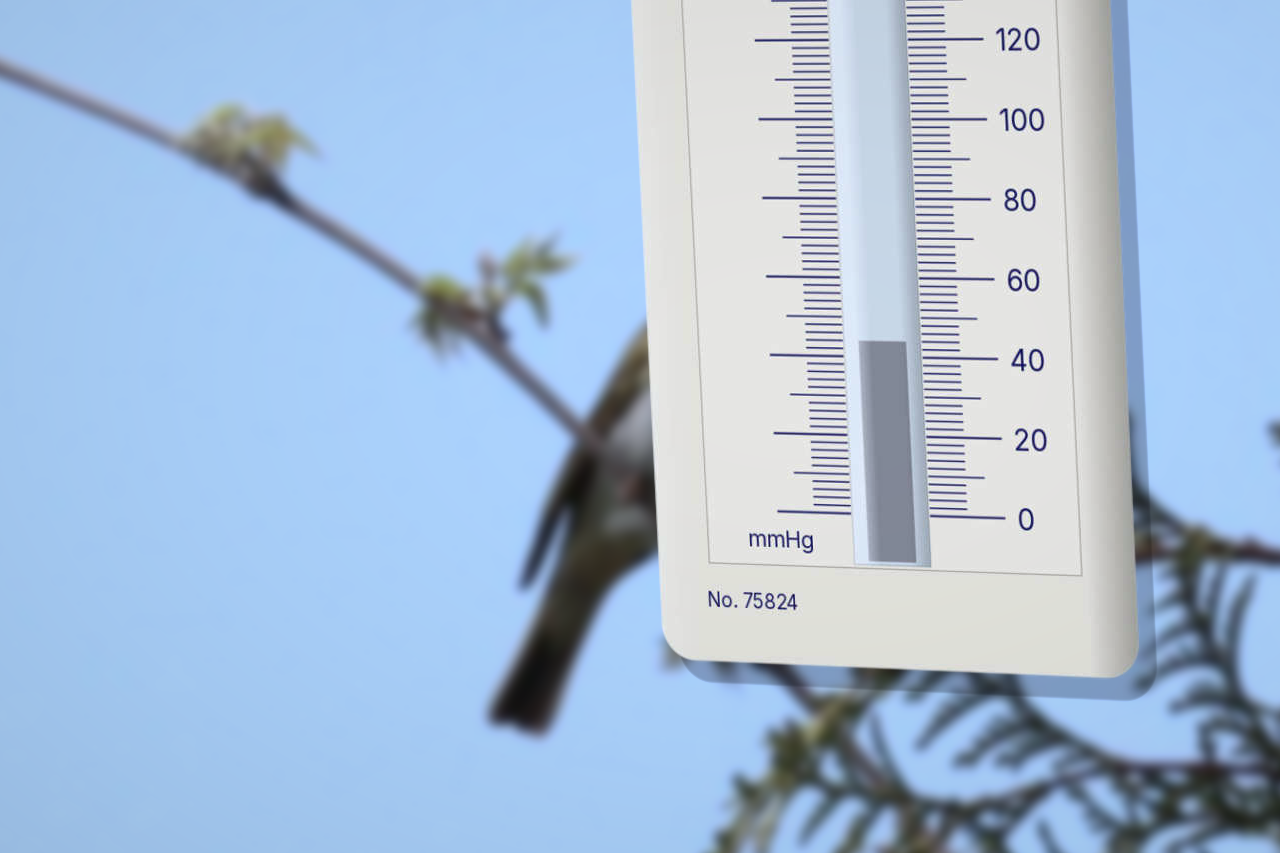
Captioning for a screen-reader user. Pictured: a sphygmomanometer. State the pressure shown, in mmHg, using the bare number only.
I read 44
